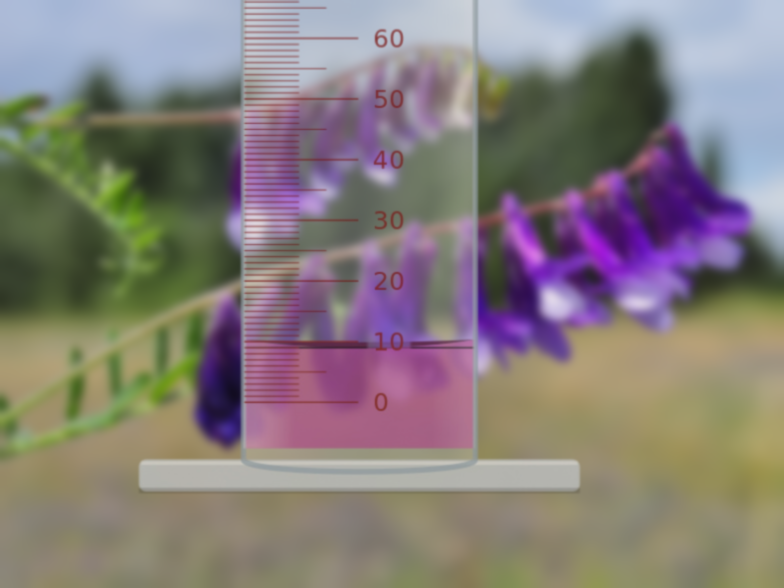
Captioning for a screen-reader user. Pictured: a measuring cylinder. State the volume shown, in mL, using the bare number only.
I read 9
